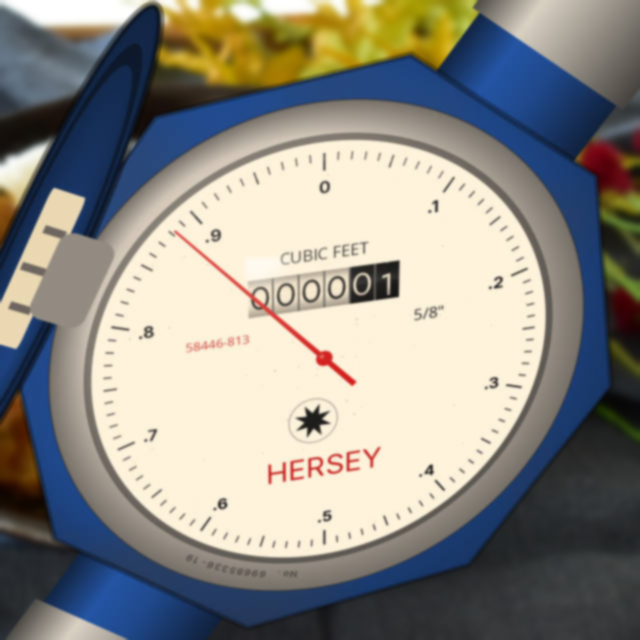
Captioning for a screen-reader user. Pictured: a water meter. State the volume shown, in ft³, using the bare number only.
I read 0.88
